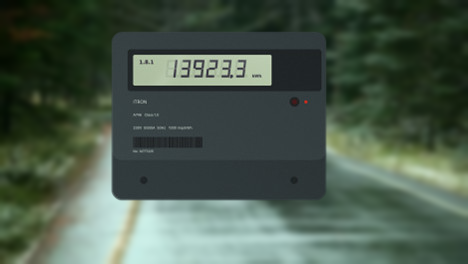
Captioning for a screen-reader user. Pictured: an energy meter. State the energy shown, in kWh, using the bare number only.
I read 13923.3
